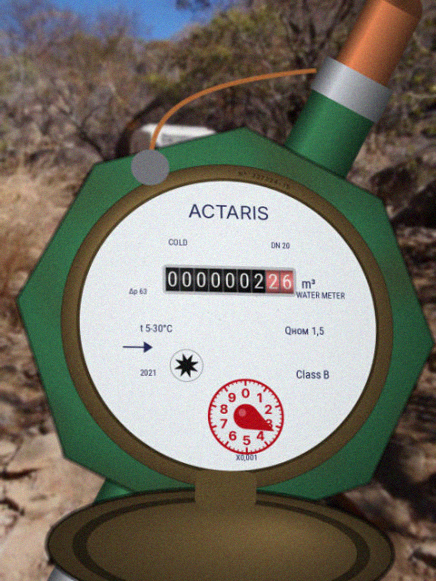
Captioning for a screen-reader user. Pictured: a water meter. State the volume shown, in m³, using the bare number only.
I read 2.263
